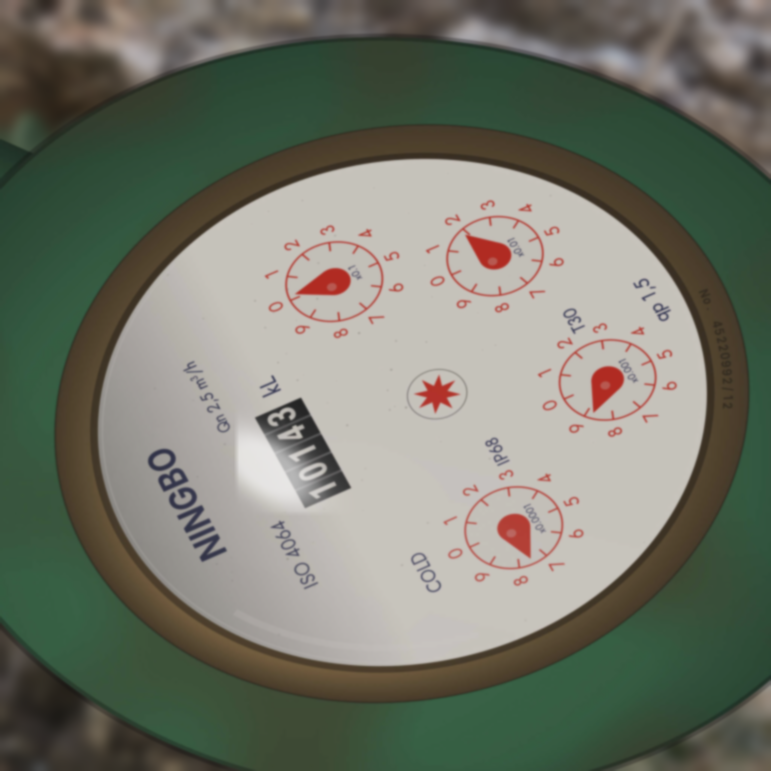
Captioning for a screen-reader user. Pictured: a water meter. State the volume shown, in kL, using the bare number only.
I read 10143.0187
